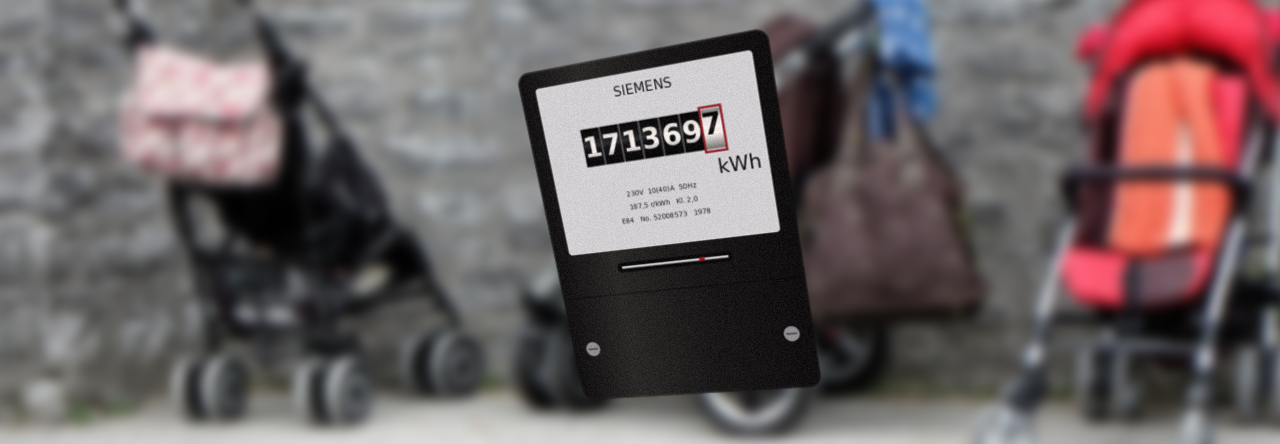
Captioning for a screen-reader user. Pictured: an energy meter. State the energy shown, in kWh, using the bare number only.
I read 171369.7
